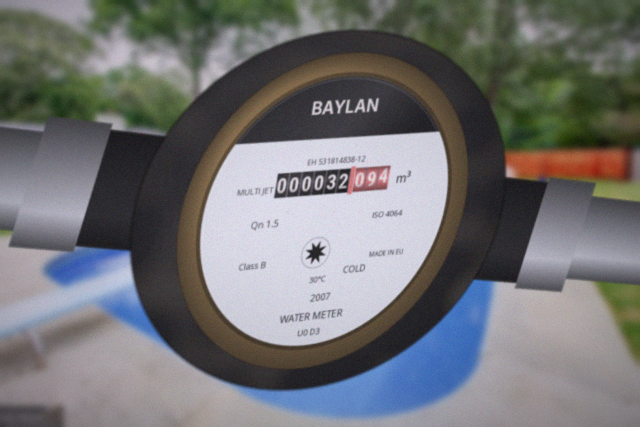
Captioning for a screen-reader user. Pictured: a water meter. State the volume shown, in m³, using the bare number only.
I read 32.094
